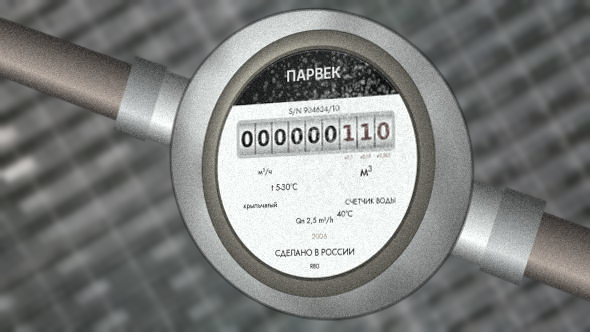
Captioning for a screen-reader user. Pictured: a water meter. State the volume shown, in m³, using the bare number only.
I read 0.110
